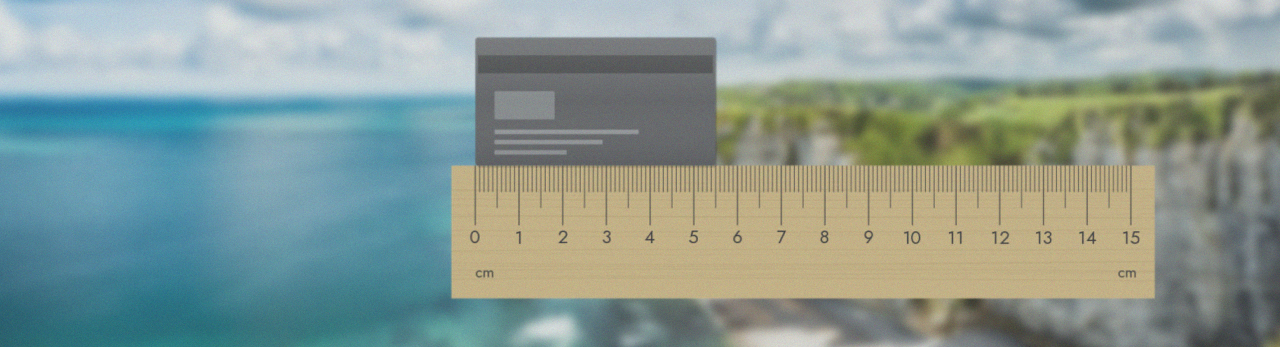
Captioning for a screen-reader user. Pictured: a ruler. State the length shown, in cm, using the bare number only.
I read 5.5
